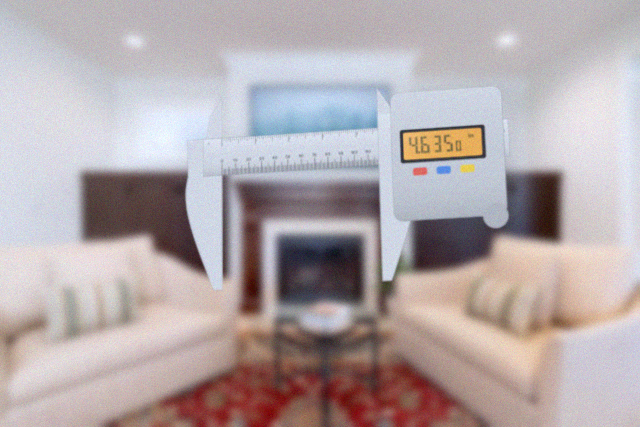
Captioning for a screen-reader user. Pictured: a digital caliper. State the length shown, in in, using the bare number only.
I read 4.6350
